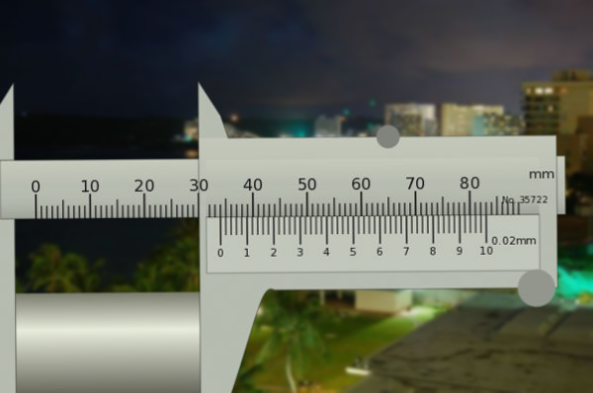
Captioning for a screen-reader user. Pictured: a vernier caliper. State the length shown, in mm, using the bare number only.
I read 34.0
